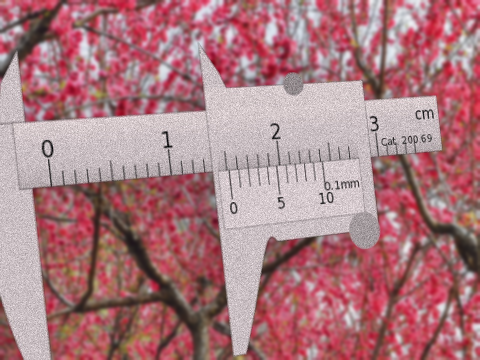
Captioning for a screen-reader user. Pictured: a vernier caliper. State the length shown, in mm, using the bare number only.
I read 15.2
